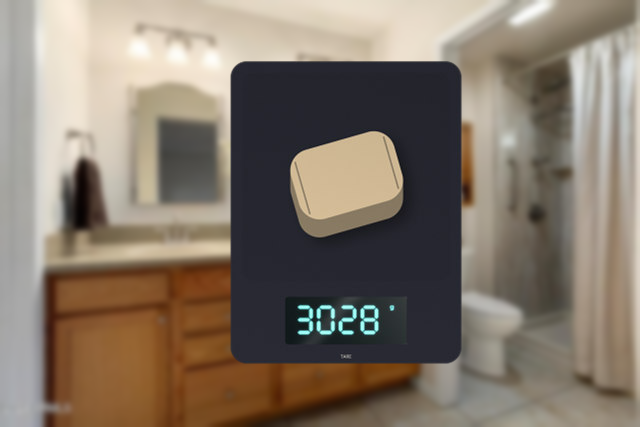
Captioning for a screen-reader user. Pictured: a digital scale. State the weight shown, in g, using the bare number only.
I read 3028
